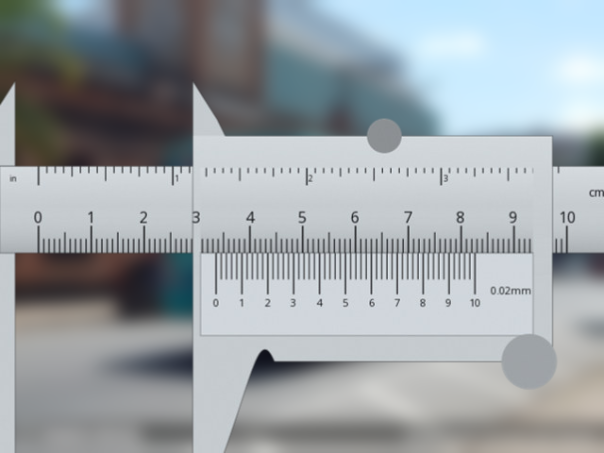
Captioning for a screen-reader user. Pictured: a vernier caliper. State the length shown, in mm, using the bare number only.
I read 33.6
